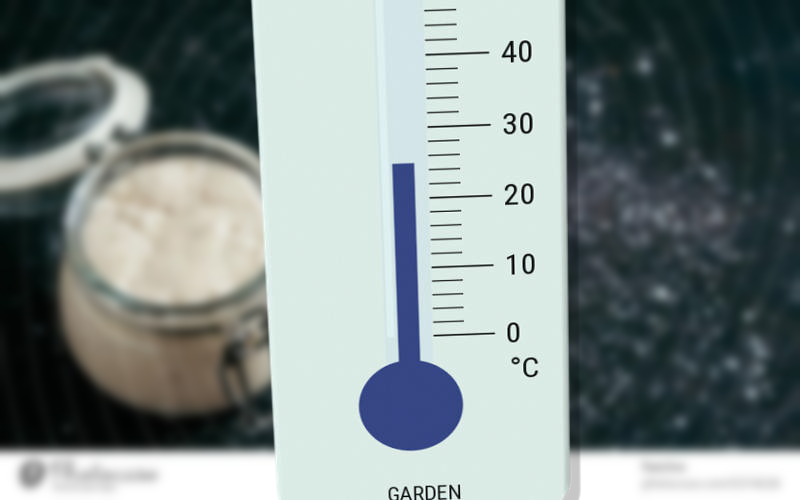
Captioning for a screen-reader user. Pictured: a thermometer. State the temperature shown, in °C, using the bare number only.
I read 25
